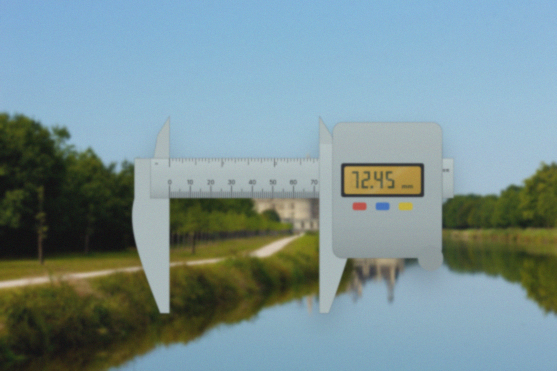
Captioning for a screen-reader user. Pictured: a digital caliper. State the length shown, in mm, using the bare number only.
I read 72.45
